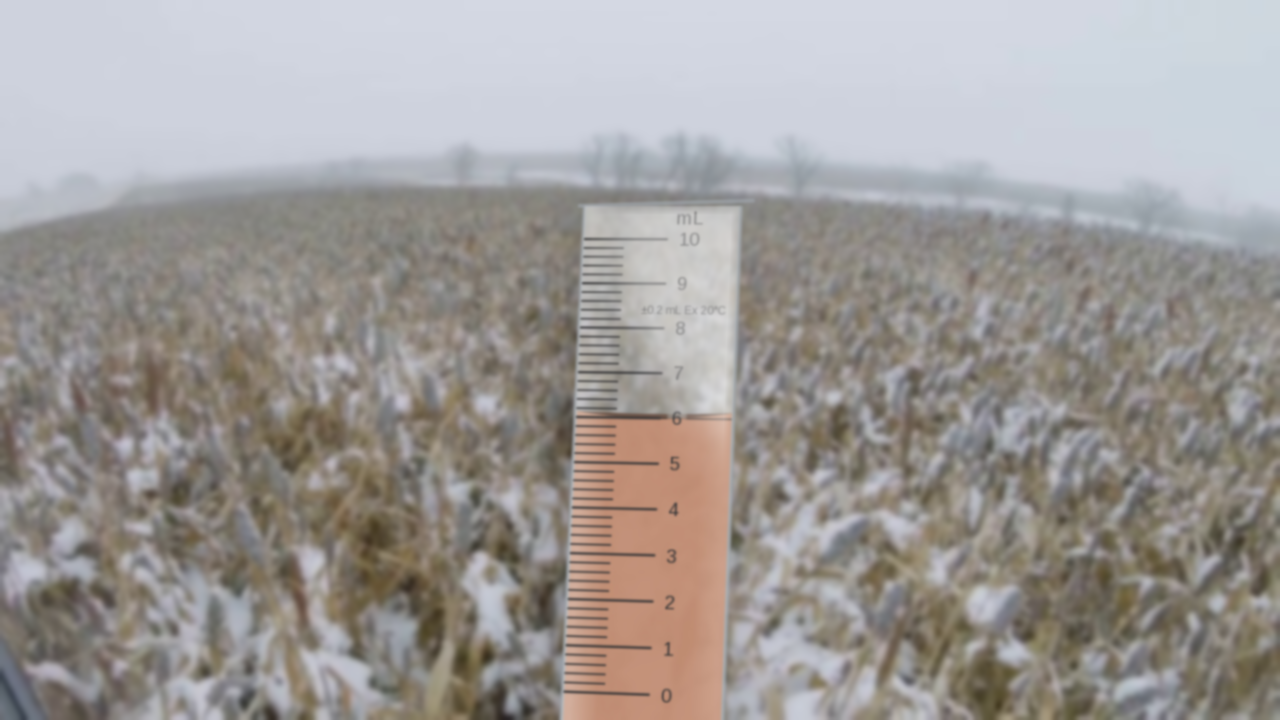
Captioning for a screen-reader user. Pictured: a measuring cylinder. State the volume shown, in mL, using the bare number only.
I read 6
